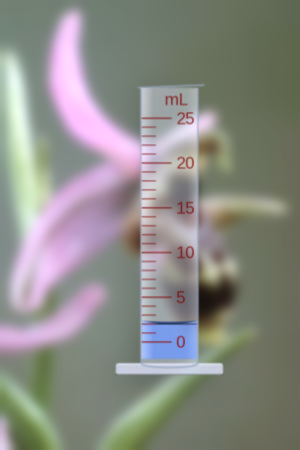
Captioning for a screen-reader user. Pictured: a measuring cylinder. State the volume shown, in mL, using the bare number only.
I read 2
